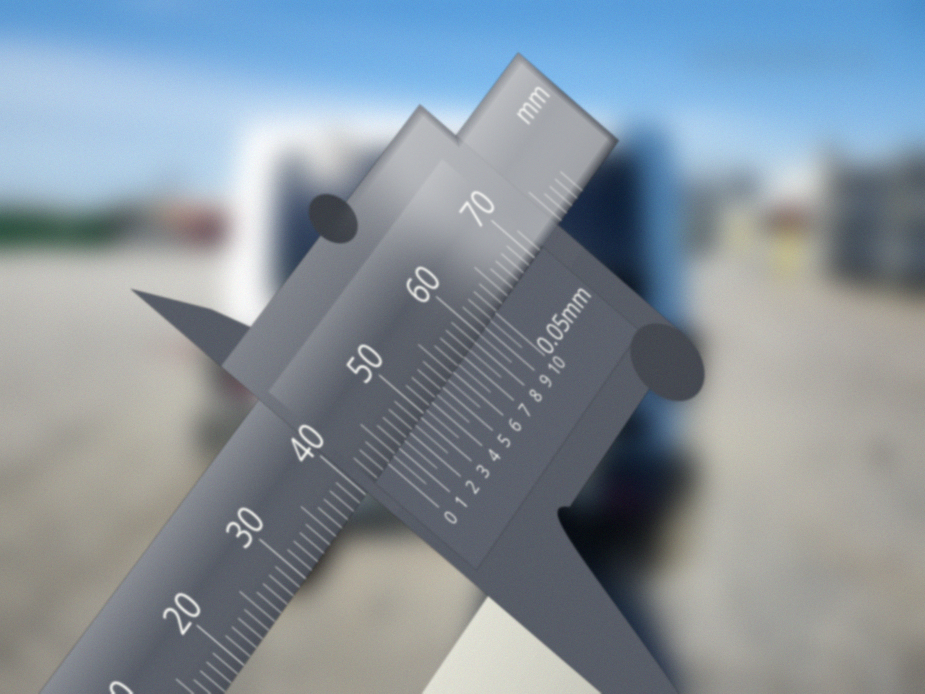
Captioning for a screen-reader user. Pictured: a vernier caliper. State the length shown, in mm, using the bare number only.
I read 43.8
